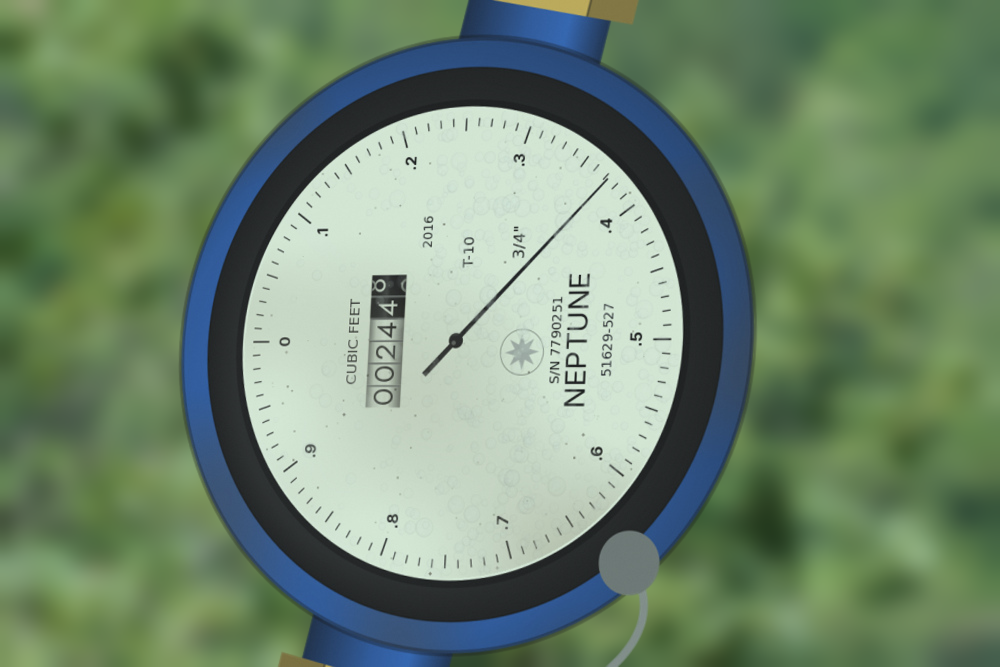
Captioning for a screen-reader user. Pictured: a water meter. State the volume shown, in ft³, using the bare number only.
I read 2448.37
